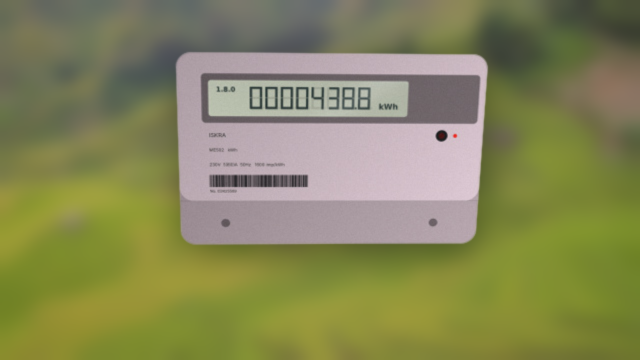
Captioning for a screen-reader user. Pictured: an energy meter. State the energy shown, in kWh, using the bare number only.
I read 438.8
